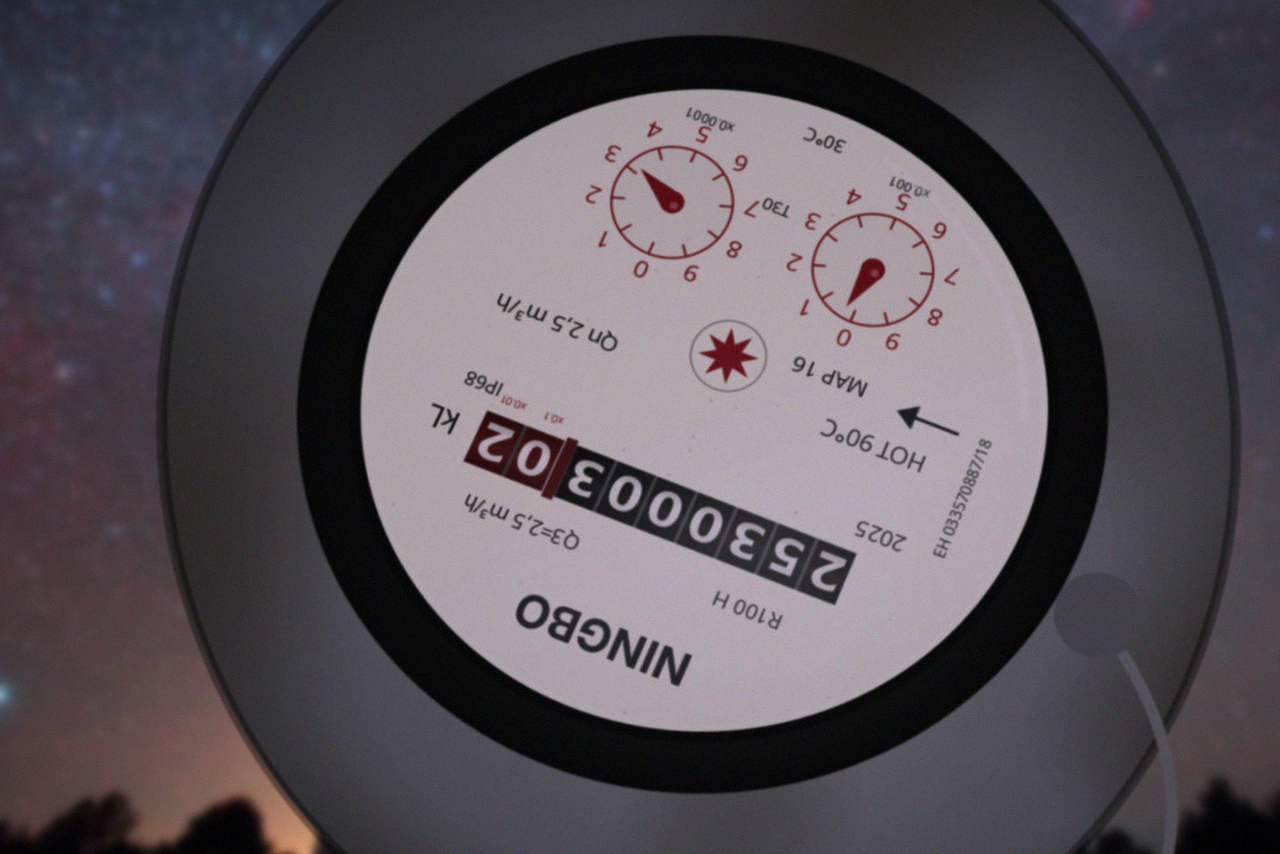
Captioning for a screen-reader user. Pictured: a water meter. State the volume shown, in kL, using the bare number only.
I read 2530003.0203
